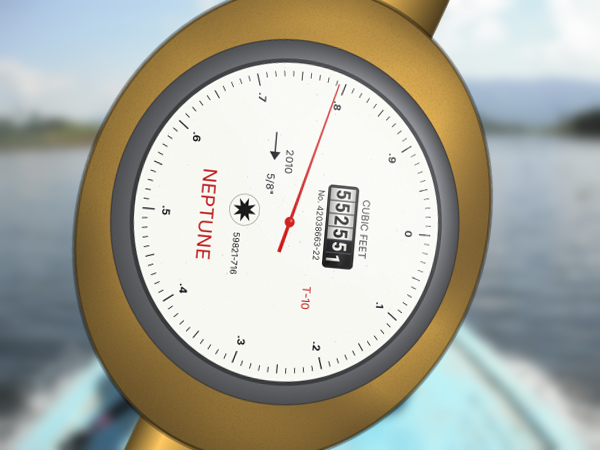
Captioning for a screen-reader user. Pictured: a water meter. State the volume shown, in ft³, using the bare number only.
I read 552550.79
